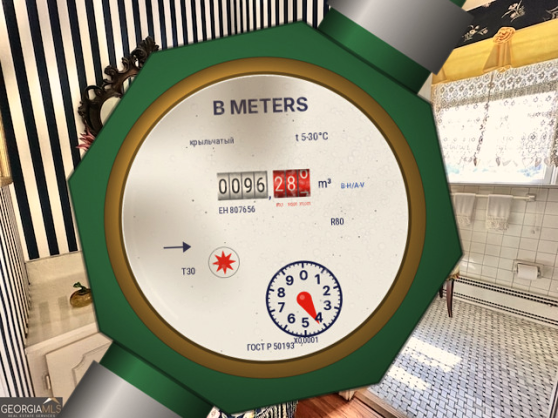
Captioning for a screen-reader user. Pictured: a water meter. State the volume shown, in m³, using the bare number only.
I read 96.2864
